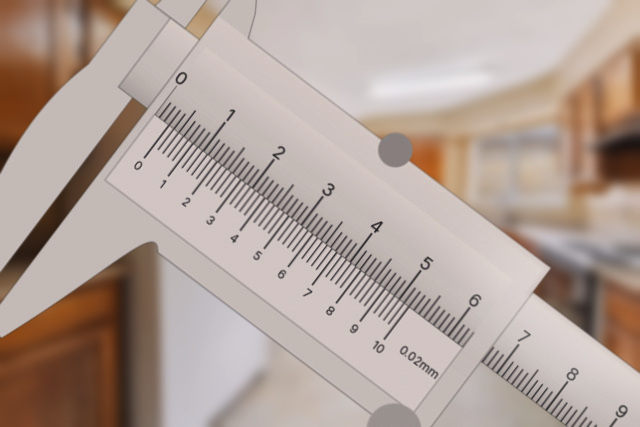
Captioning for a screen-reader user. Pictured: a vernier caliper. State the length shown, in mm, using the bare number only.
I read 3.0
